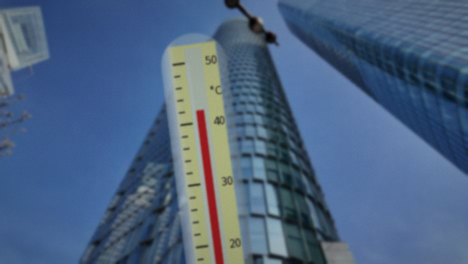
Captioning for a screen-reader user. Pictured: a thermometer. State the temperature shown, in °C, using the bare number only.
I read 42
